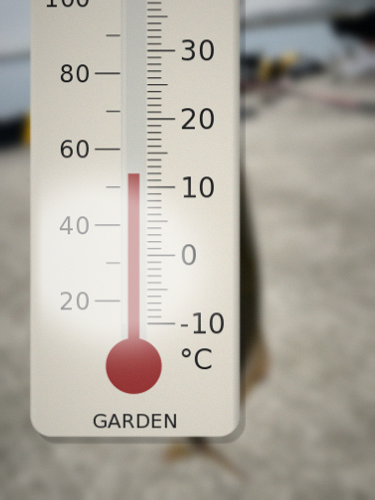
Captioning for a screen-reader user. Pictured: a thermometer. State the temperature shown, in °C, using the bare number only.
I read 12
